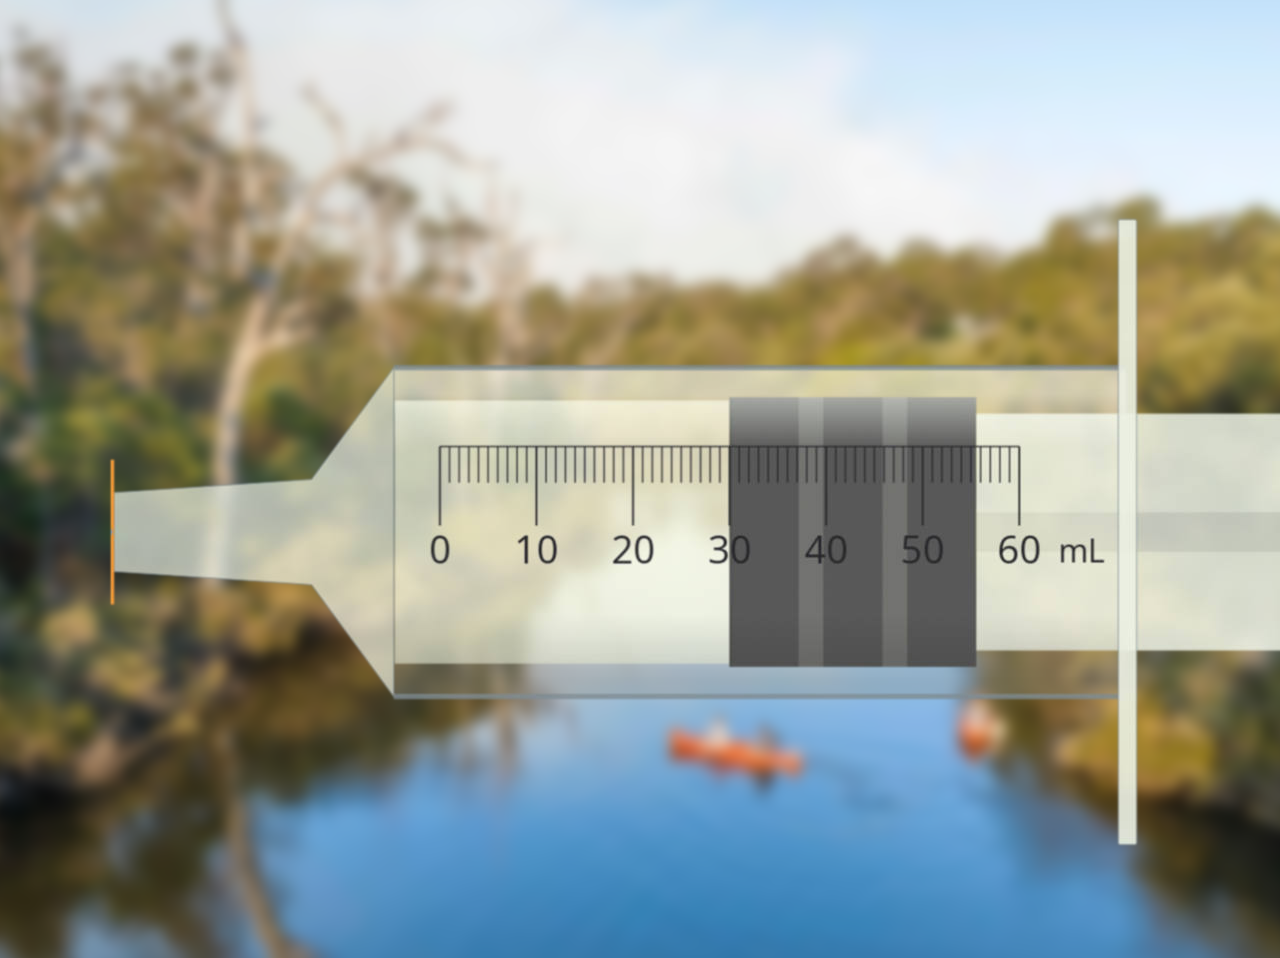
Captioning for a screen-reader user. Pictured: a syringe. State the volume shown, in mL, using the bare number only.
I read 30
